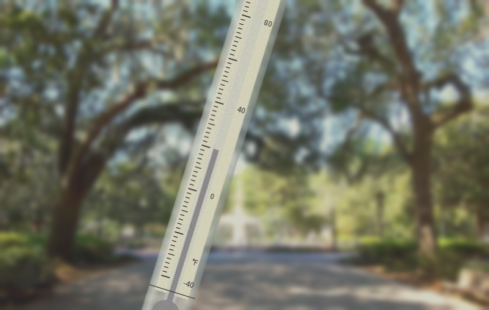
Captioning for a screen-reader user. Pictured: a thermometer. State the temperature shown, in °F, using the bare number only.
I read 20
